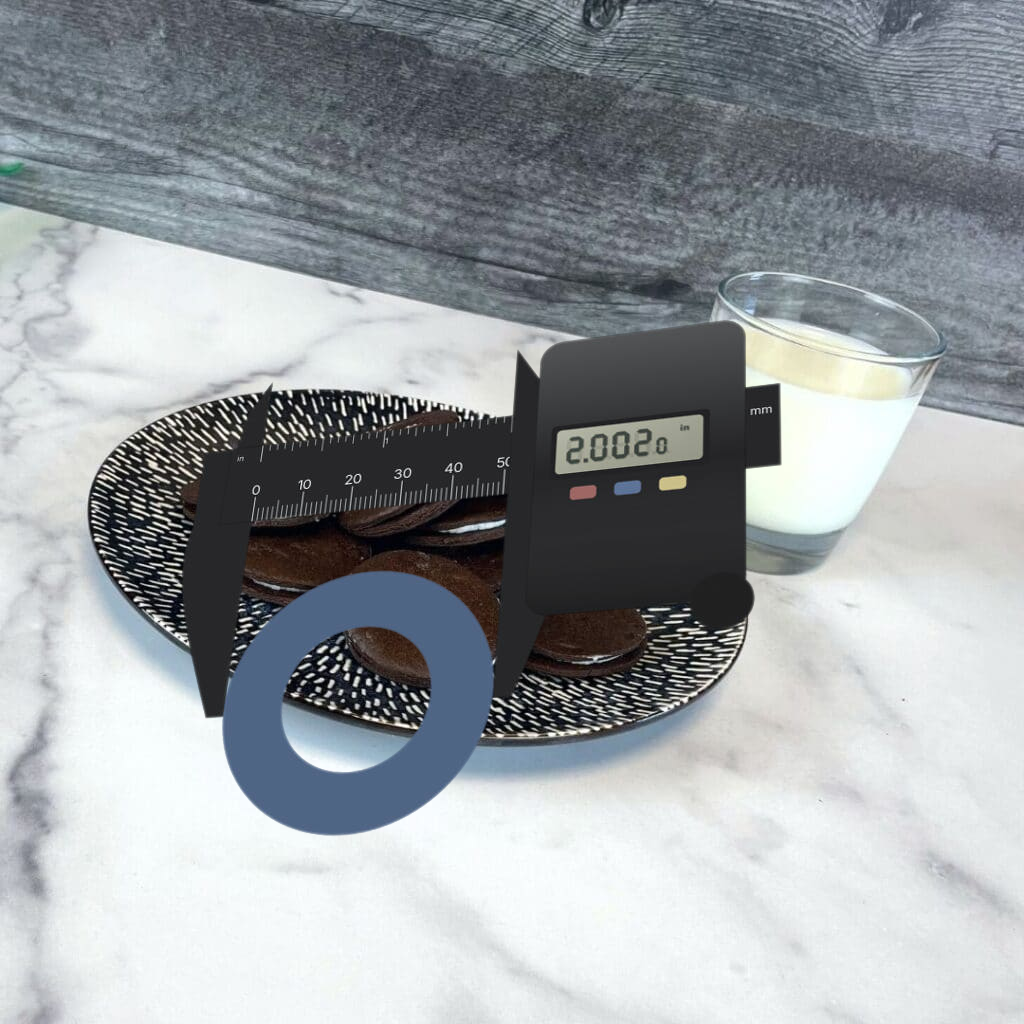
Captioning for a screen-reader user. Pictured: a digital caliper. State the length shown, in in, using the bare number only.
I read 2.0020
